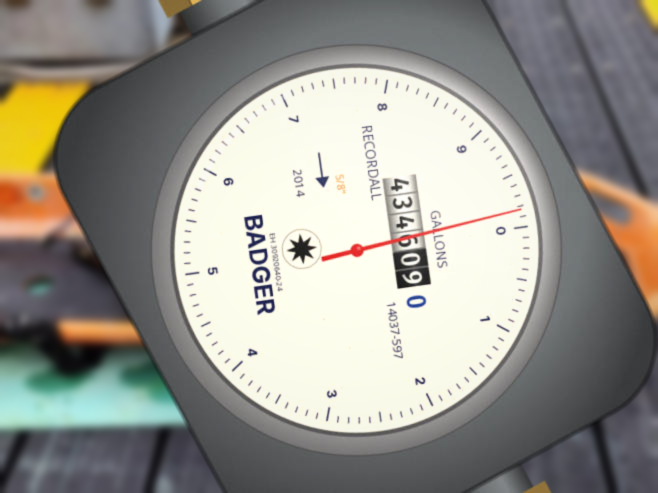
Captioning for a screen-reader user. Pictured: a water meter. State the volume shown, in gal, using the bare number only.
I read 4346089.8
